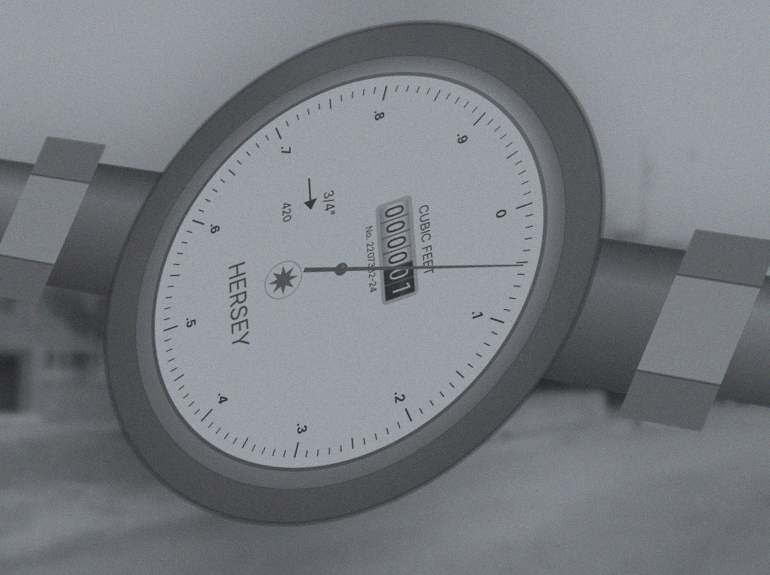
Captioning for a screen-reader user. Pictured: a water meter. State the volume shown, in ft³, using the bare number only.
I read 1.05
